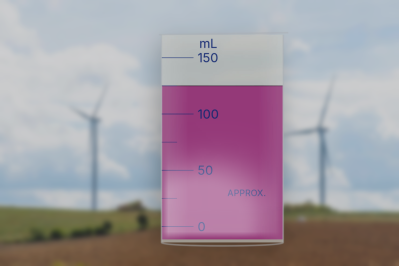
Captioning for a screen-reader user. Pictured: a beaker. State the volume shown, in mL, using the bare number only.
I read 125
